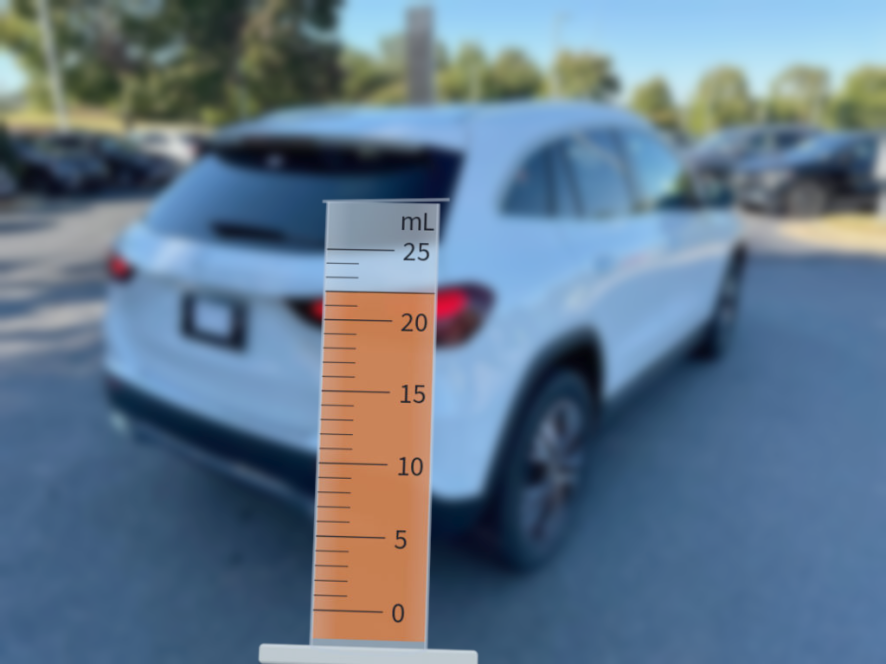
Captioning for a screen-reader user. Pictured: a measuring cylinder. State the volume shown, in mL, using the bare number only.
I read 22
